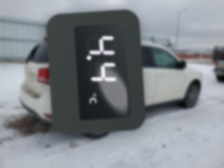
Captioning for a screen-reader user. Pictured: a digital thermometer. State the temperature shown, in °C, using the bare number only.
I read 4.4
